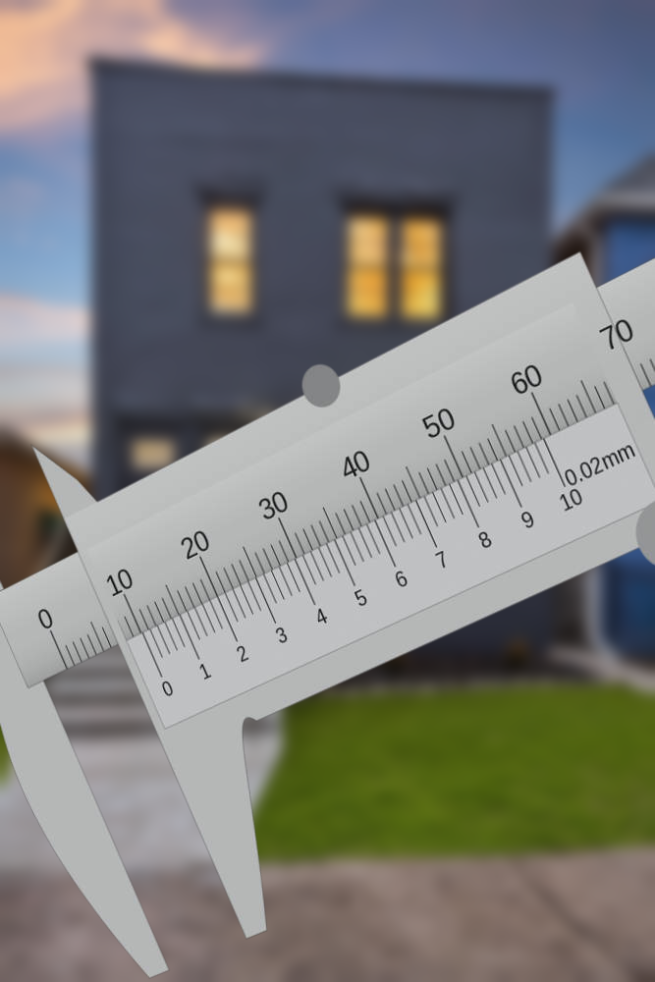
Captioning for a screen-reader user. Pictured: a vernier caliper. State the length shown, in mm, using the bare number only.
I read 10.2
